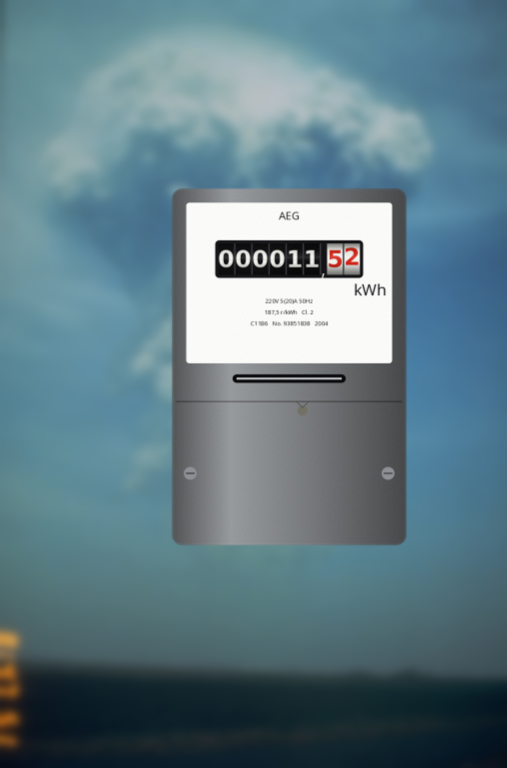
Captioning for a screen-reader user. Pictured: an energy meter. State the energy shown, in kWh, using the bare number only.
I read 11.52
